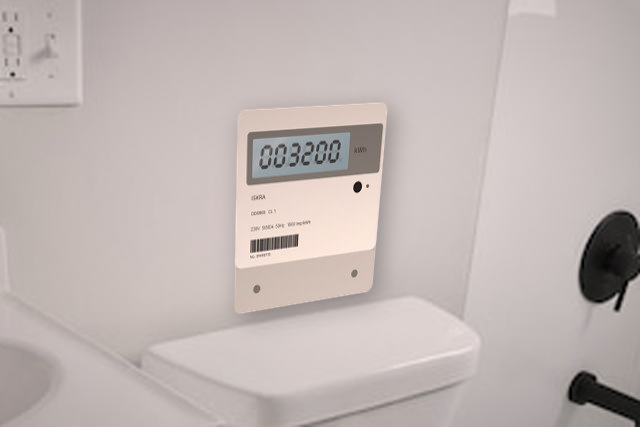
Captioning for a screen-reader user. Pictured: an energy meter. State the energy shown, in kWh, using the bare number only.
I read 3200
